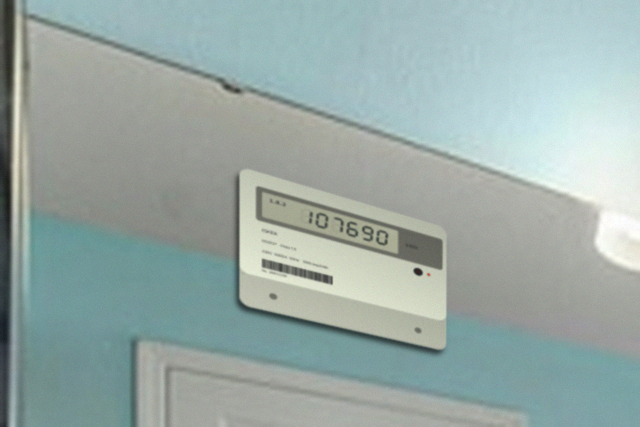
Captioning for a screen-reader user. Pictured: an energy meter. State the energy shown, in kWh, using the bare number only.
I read 107690
